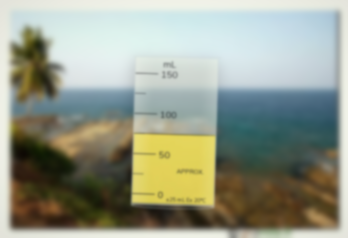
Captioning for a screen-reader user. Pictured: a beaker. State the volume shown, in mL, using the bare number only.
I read 75
